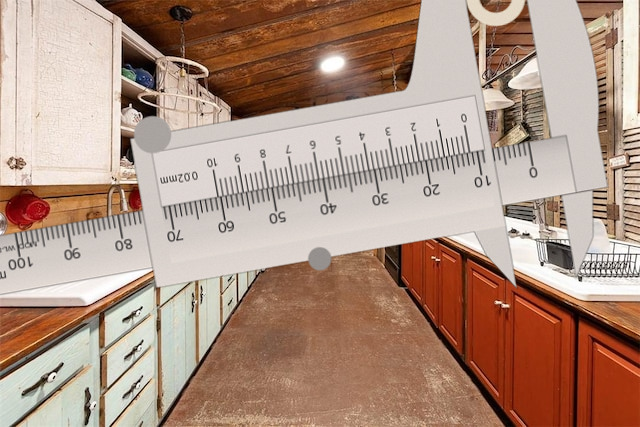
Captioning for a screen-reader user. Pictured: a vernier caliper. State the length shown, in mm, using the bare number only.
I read 11.5
